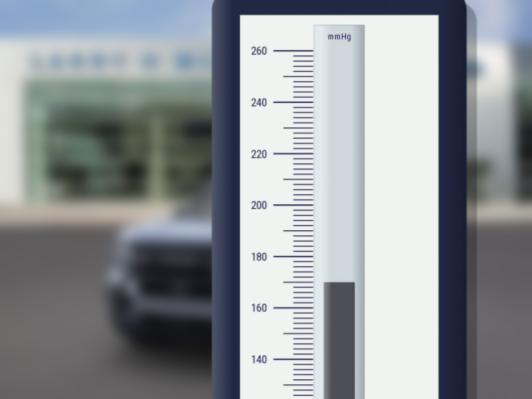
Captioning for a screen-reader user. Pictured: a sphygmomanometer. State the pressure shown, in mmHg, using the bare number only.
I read 170
